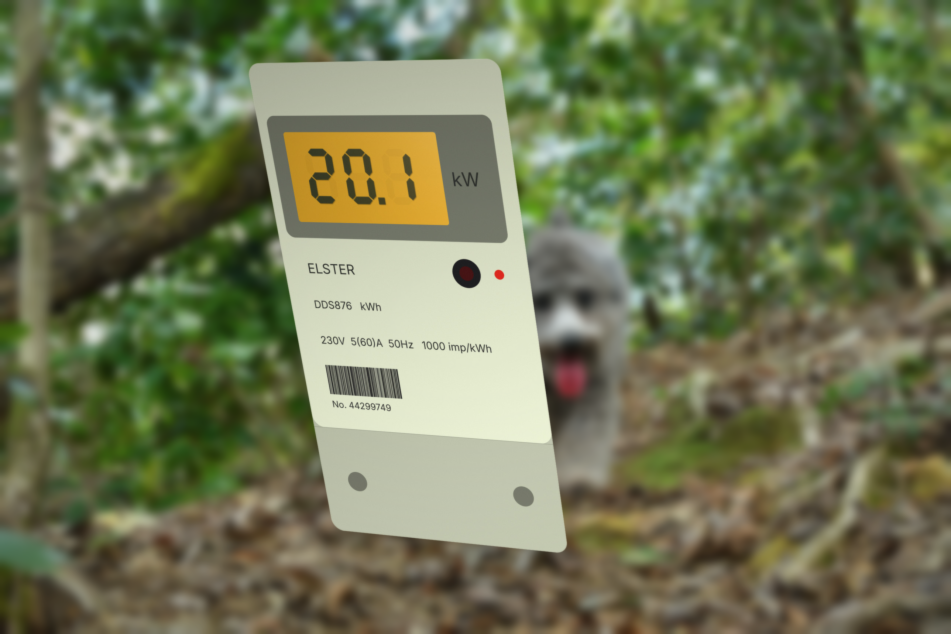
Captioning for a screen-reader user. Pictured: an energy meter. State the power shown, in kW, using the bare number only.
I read 20.1
